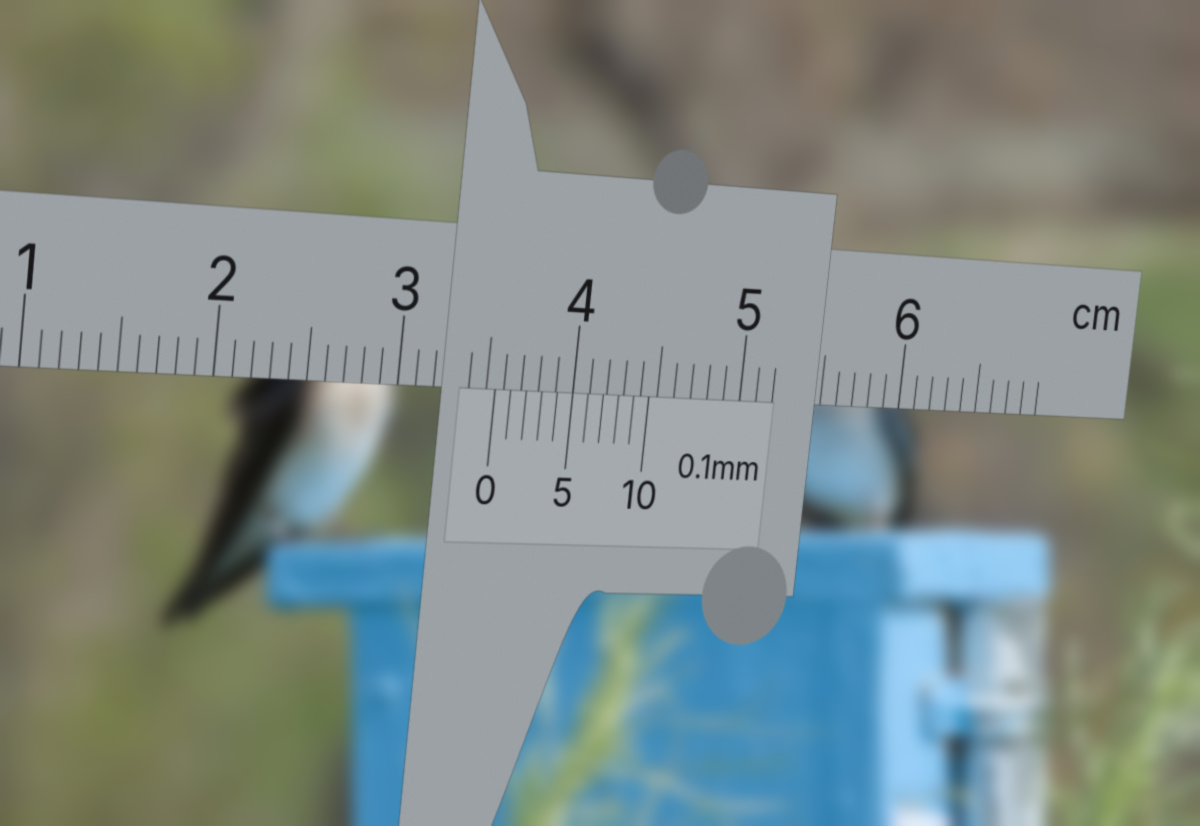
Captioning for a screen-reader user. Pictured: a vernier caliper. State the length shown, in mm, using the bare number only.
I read 35.5
